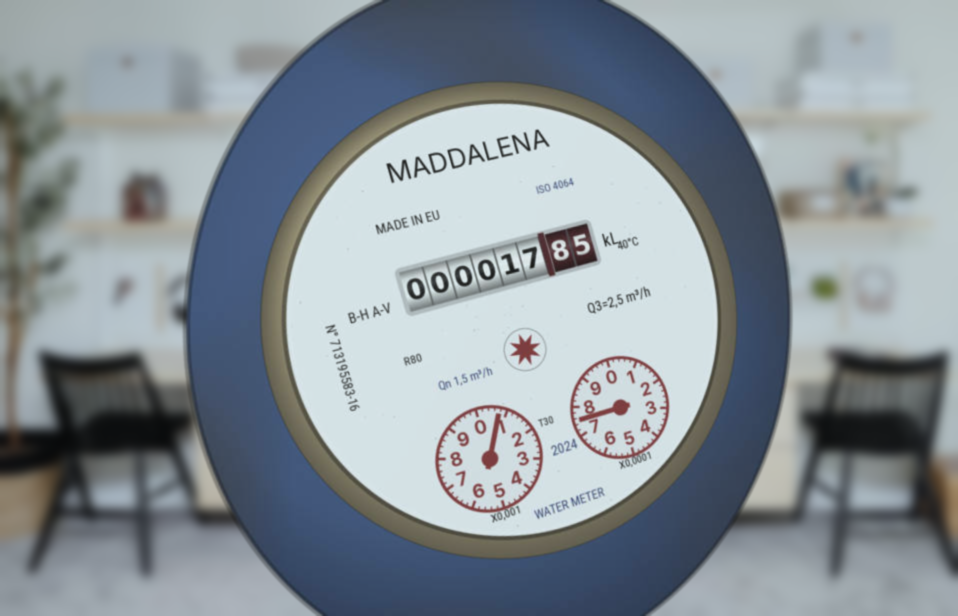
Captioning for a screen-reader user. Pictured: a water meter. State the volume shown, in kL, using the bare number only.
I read 17.8507
